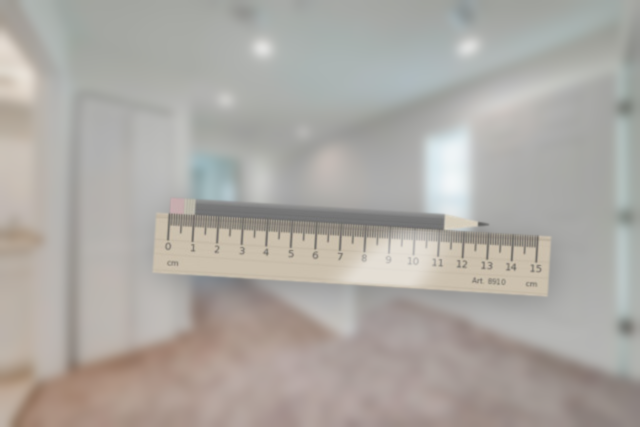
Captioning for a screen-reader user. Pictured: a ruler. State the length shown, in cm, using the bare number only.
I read 13
